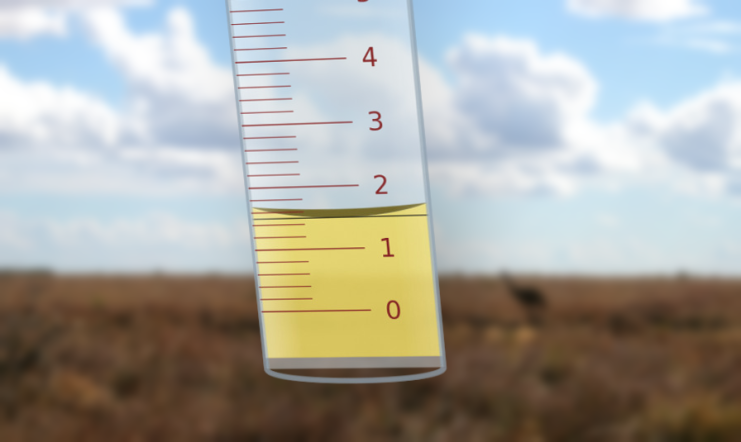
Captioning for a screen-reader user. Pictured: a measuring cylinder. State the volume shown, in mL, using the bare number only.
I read 1.5
